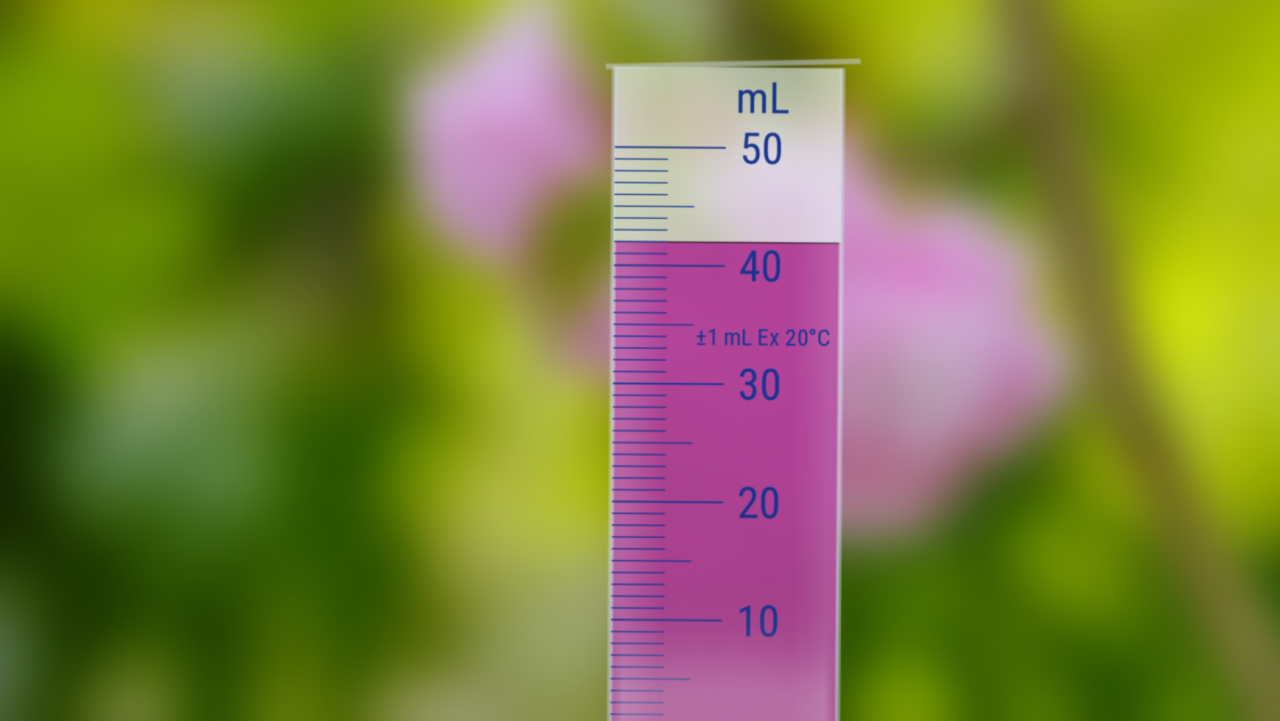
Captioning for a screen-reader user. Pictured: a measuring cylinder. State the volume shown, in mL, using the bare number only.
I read 42
